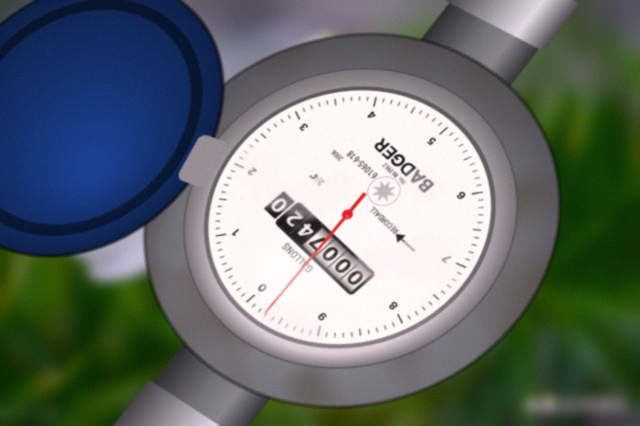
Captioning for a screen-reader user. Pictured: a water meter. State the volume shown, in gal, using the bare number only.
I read 7419.7
